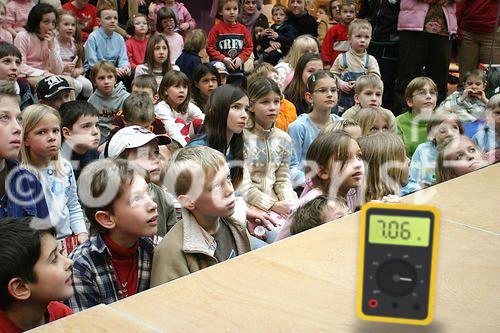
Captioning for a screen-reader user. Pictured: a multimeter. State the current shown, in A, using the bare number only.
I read 7.06
